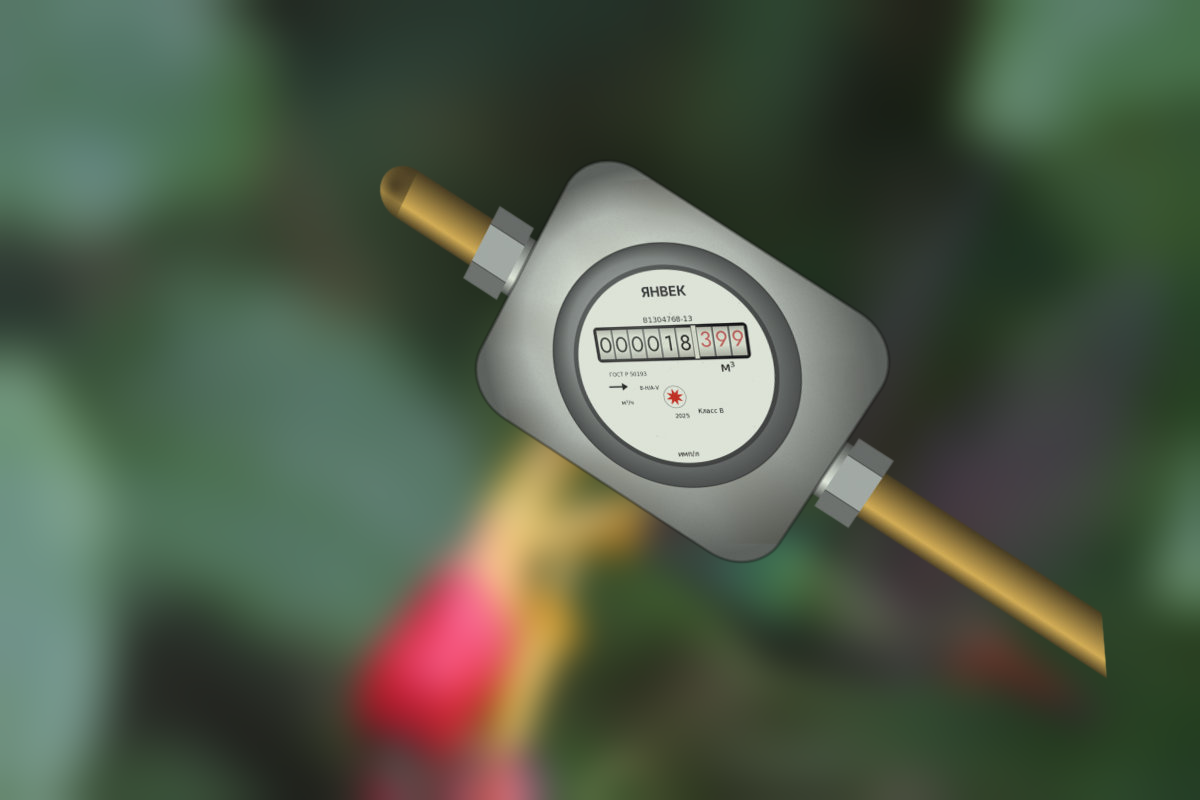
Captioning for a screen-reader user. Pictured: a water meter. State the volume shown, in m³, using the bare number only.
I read 18.399
